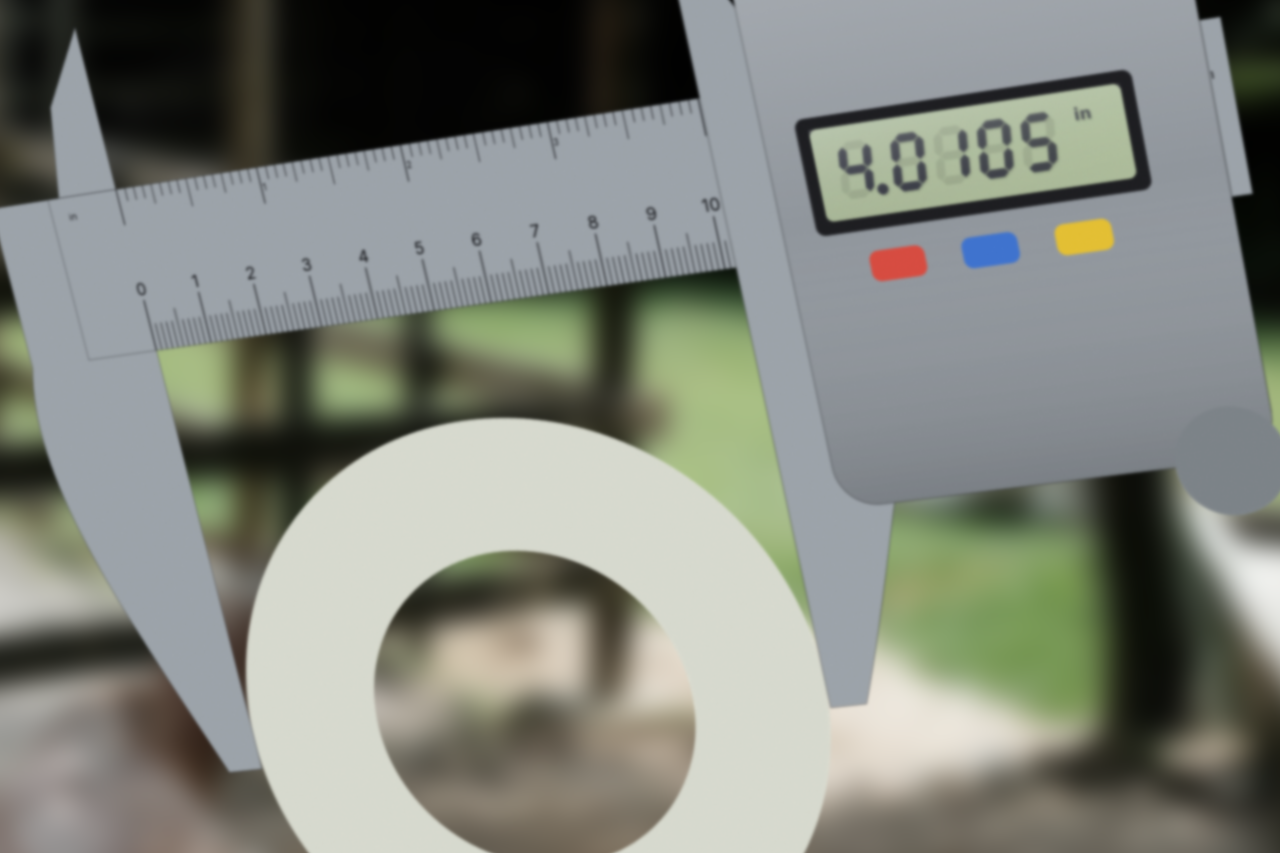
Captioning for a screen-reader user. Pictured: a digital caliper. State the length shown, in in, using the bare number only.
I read 4.0105
